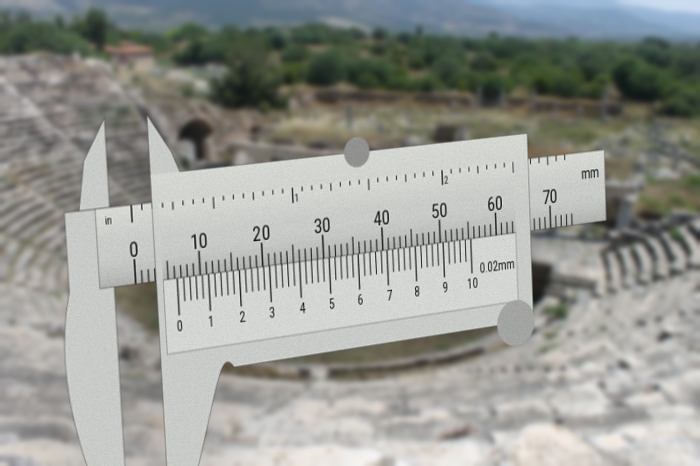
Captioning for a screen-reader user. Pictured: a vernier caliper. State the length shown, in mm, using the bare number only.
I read 6.4
